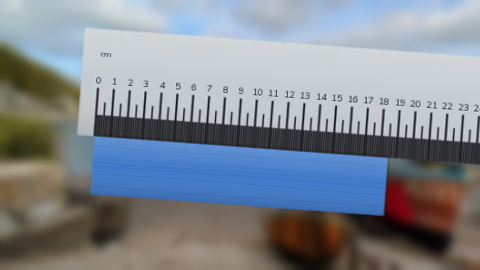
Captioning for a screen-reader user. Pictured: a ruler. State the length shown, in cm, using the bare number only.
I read 18.5
